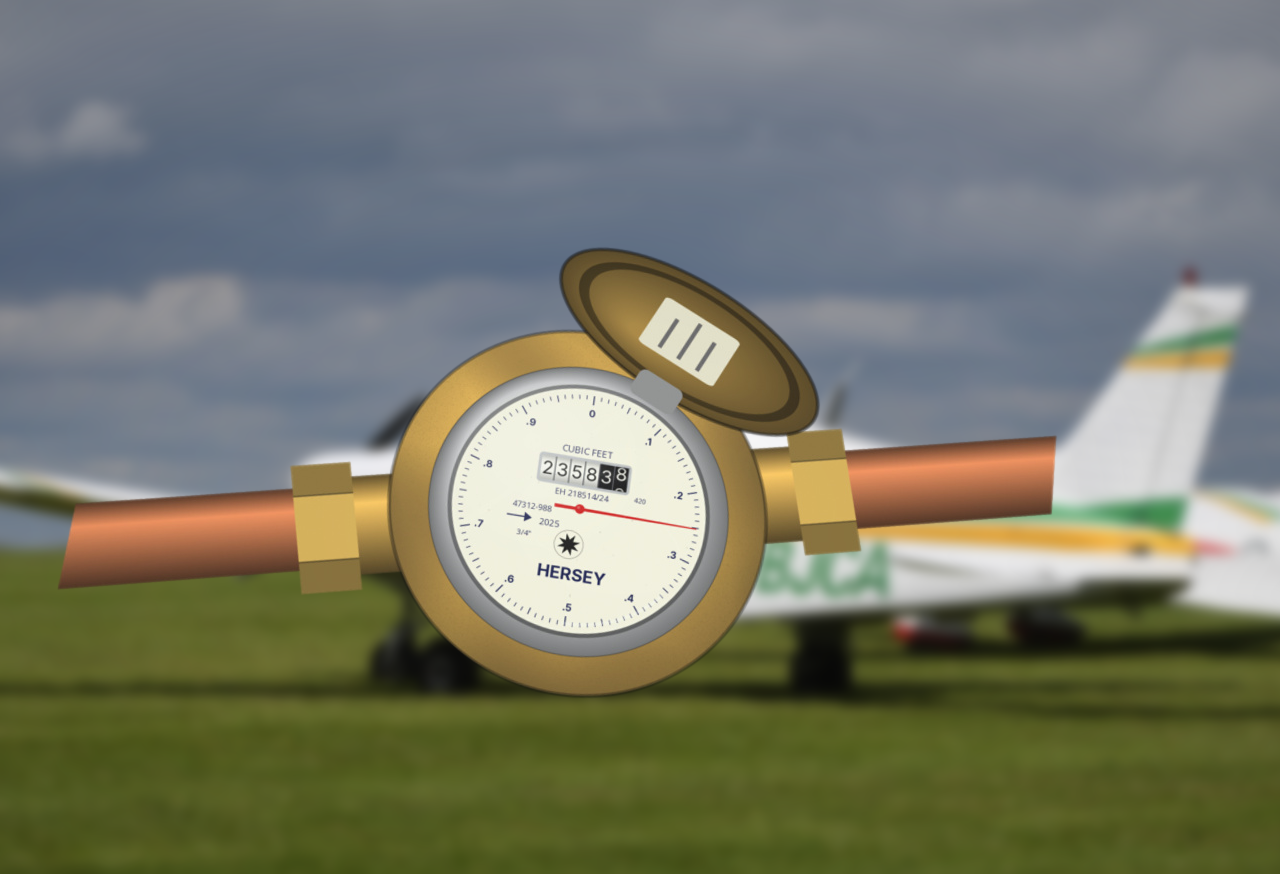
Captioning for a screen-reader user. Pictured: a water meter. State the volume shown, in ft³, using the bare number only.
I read 235838.25
